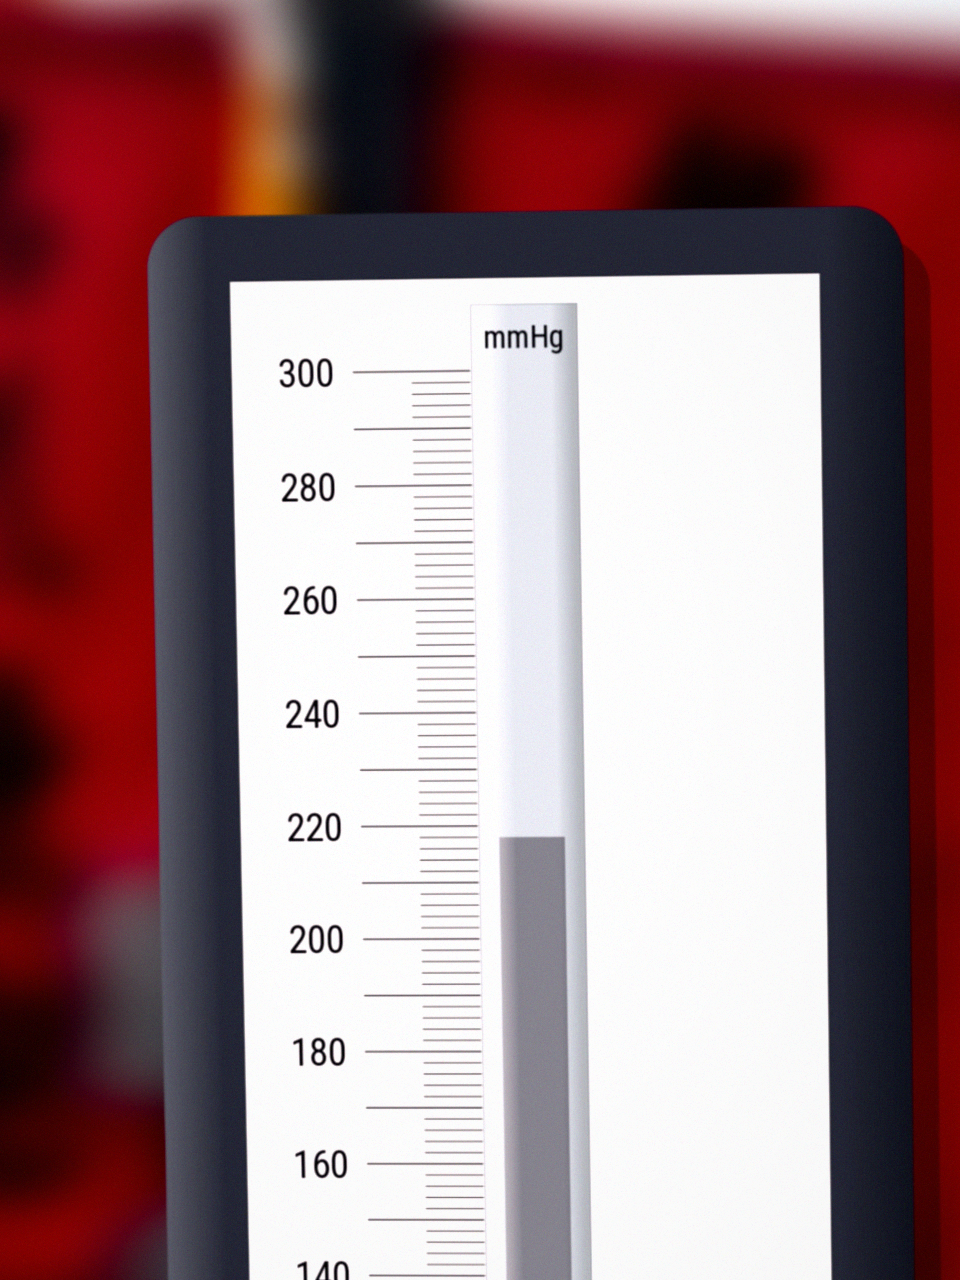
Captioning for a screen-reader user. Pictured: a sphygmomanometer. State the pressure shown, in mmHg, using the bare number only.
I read 218
